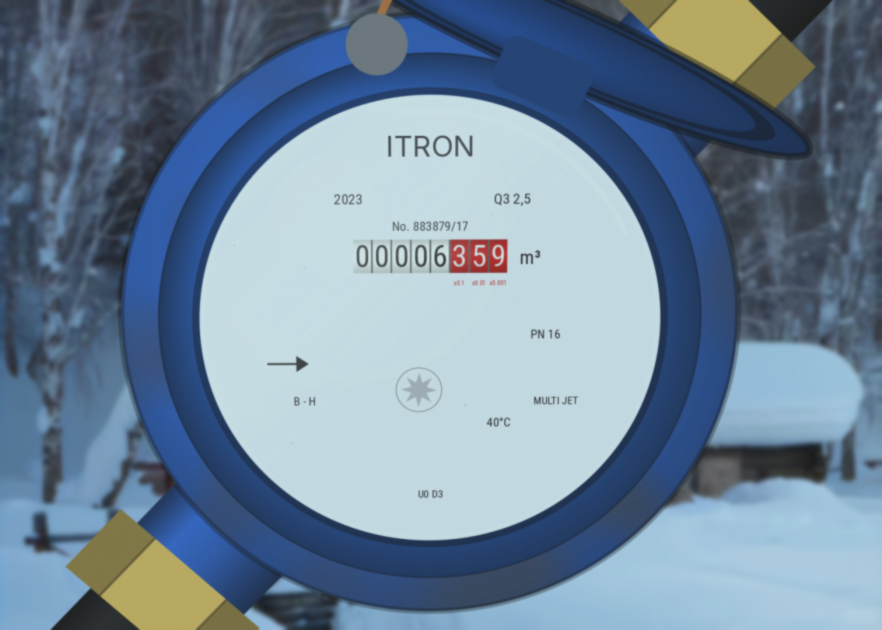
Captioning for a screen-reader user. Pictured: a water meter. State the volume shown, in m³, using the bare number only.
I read 6.359
